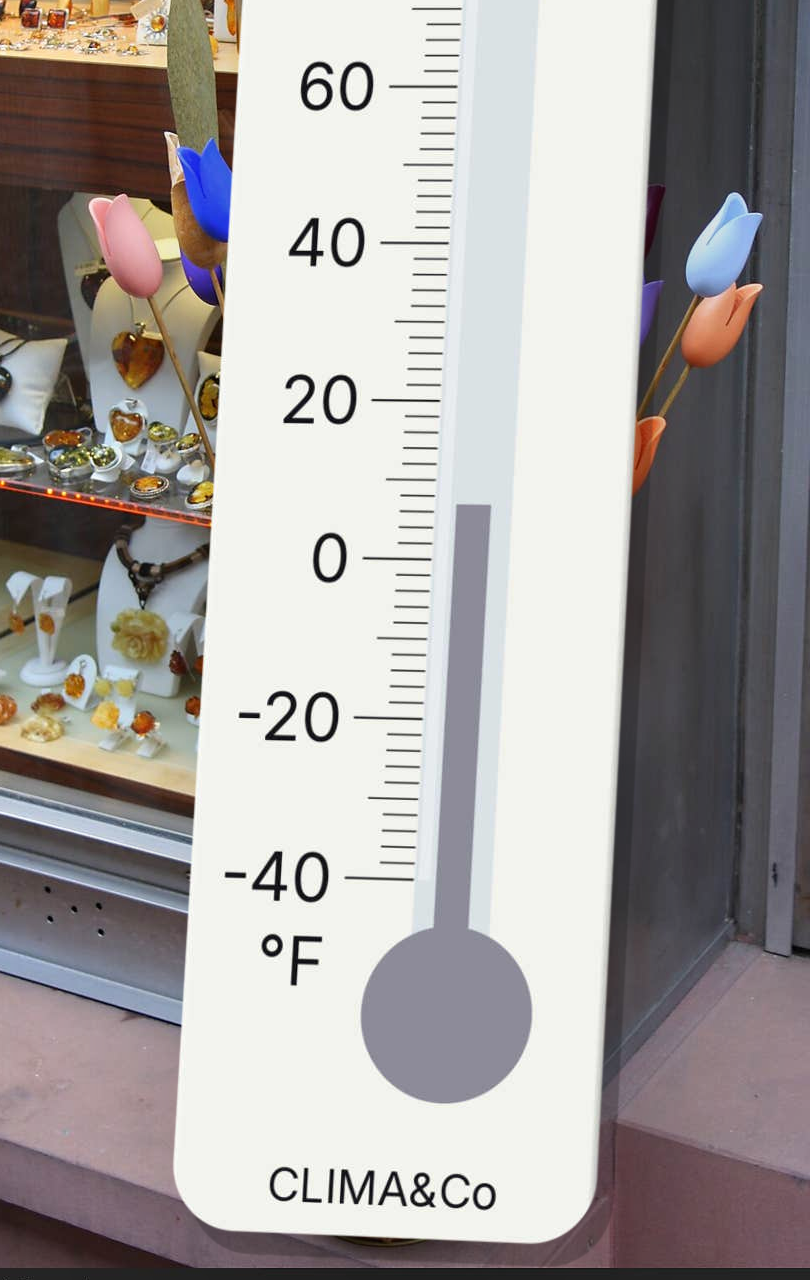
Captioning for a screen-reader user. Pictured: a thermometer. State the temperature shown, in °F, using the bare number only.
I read 7
